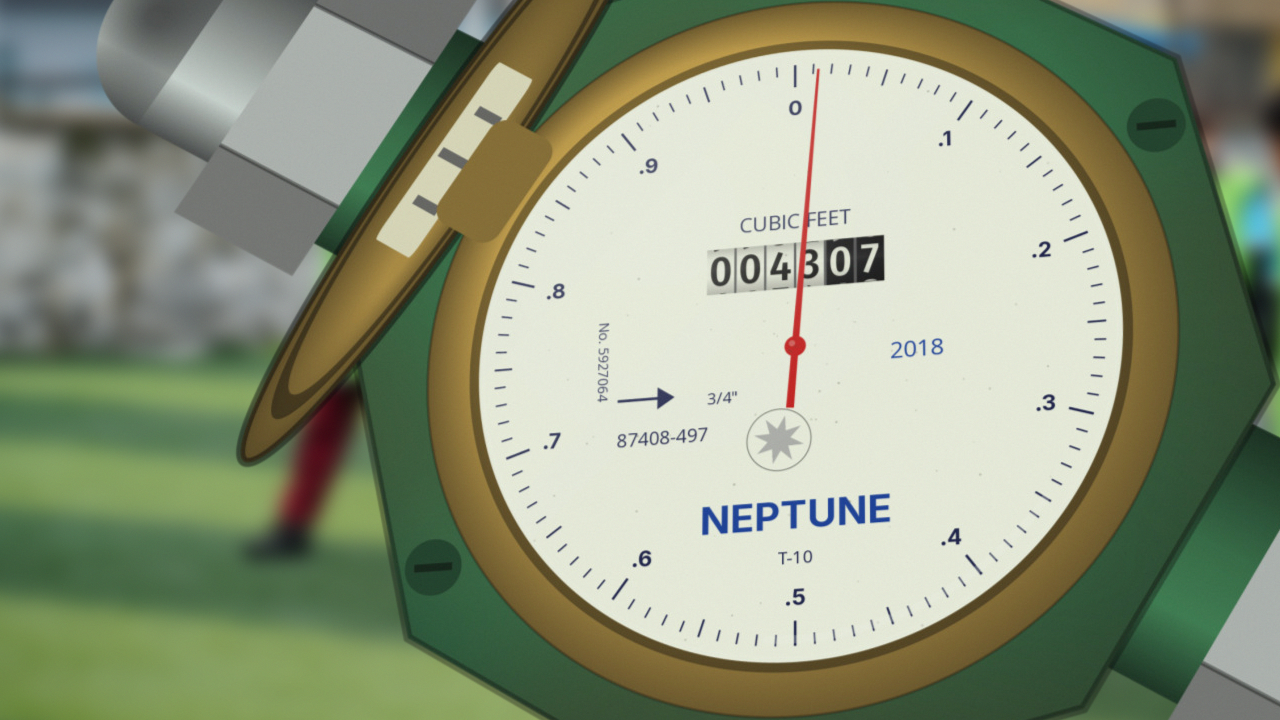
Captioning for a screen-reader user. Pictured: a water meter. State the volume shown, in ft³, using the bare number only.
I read 4307.01
